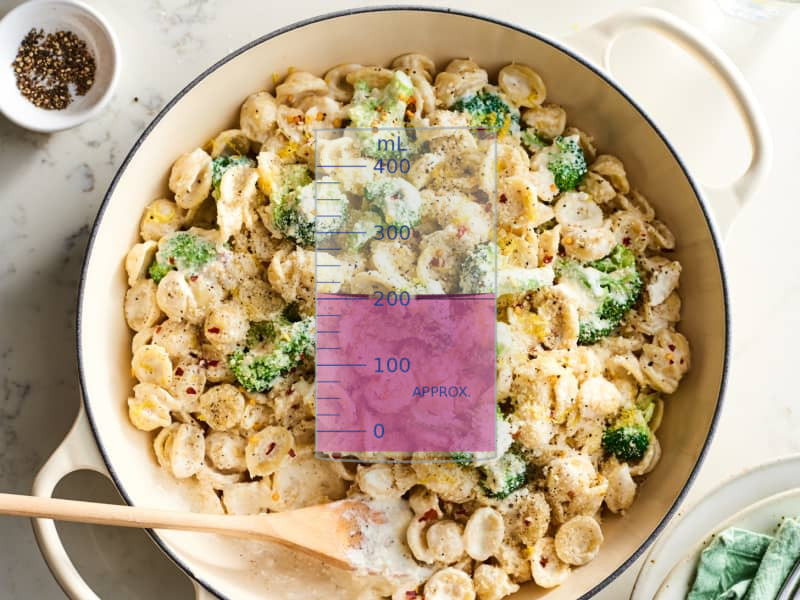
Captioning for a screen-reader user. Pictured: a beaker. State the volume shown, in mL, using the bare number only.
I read 200
